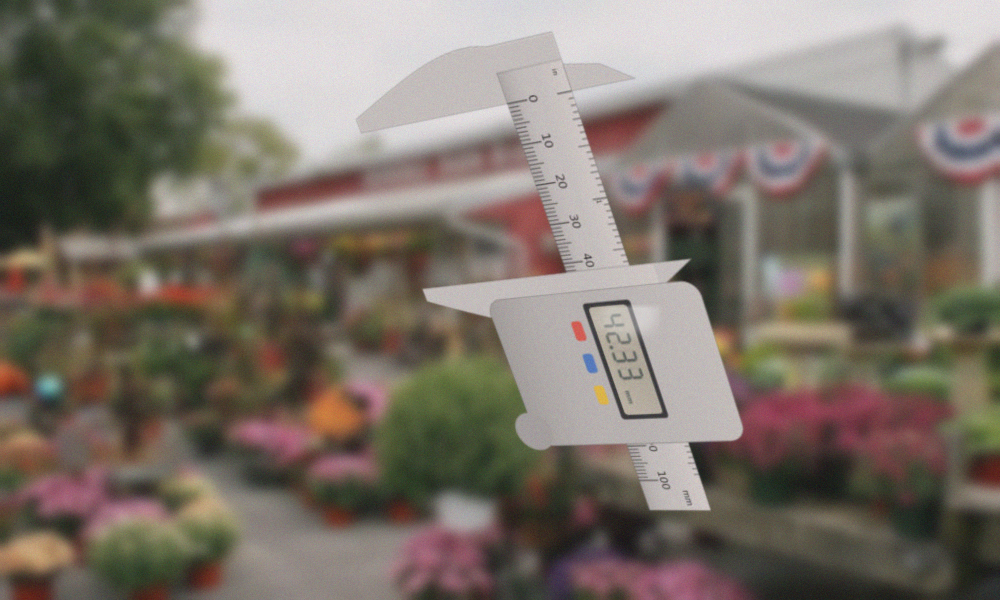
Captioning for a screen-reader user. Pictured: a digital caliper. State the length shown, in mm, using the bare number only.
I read 42.33
